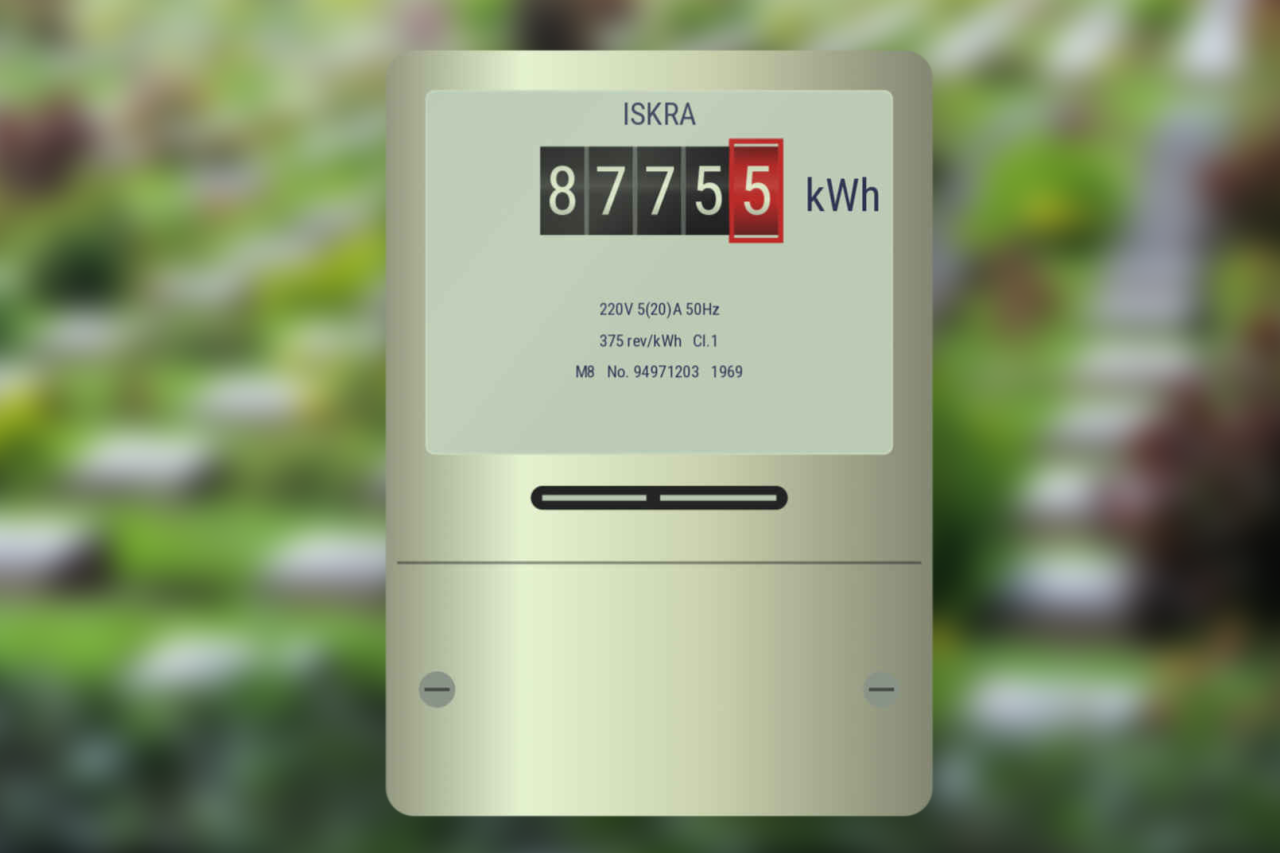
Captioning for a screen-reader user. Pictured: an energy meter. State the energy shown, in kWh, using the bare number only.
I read 8775.5
